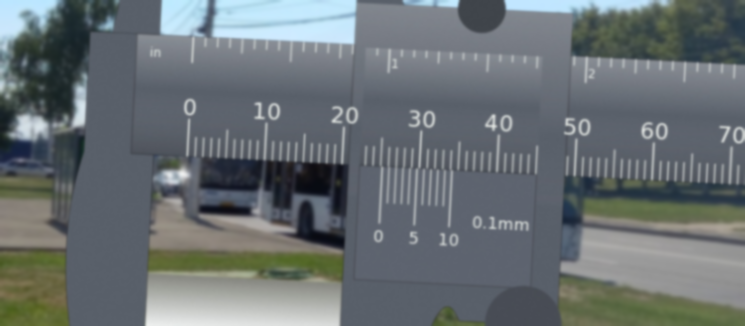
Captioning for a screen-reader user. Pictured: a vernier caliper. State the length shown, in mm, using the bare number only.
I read 25.2
